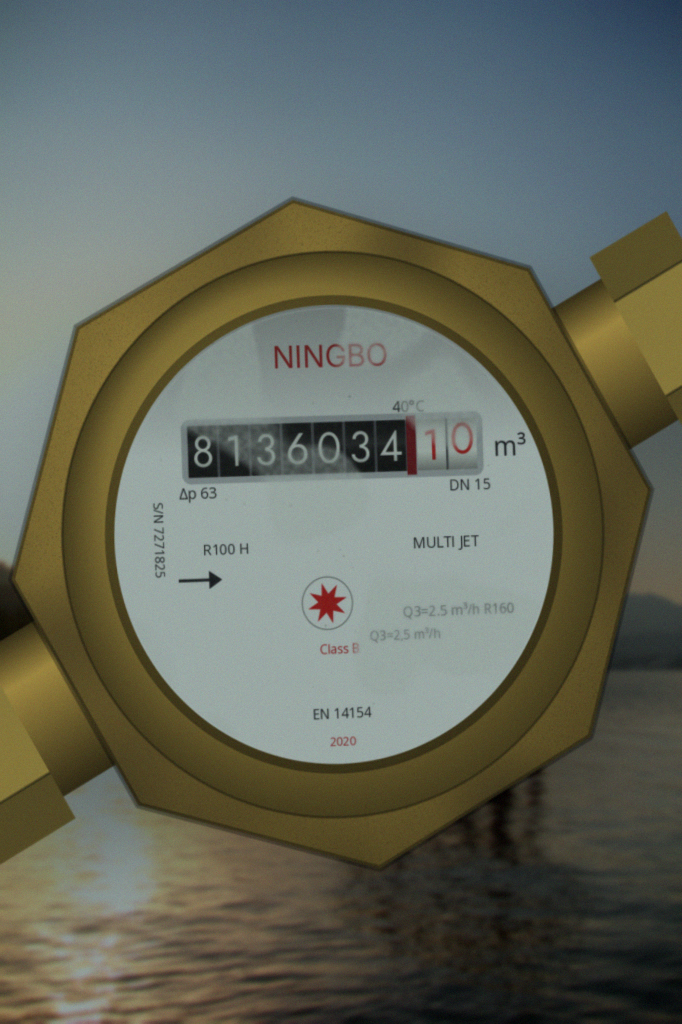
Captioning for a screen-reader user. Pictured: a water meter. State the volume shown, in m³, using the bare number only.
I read 8136034.10
